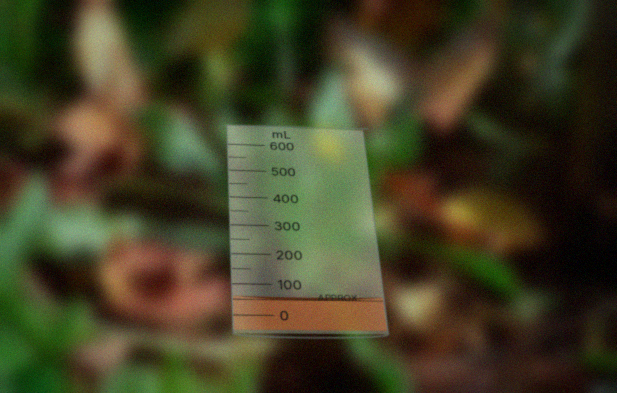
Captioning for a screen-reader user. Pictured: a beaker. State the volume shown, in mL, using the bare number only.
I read 50
